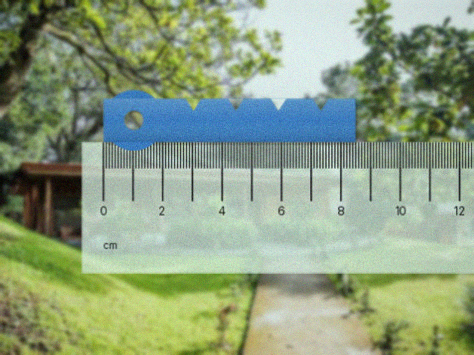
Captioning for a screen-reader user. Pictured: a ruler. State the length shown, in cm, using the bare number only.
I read 8.5
